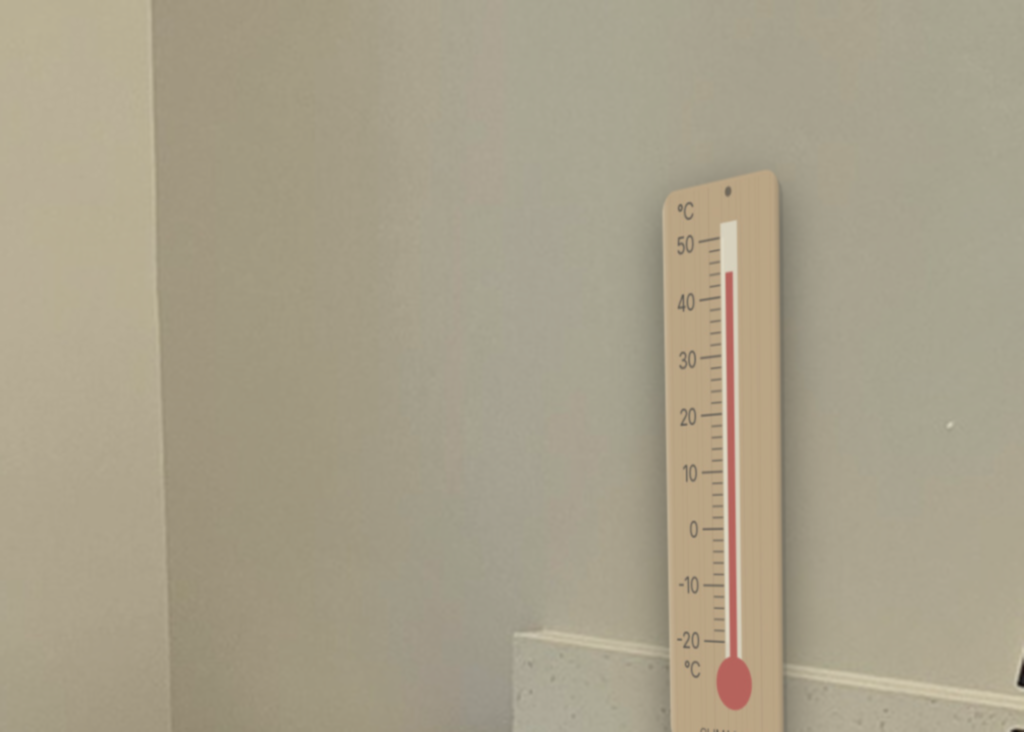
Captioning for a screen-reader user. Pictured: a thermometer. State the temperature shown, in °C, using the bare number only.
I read 44
